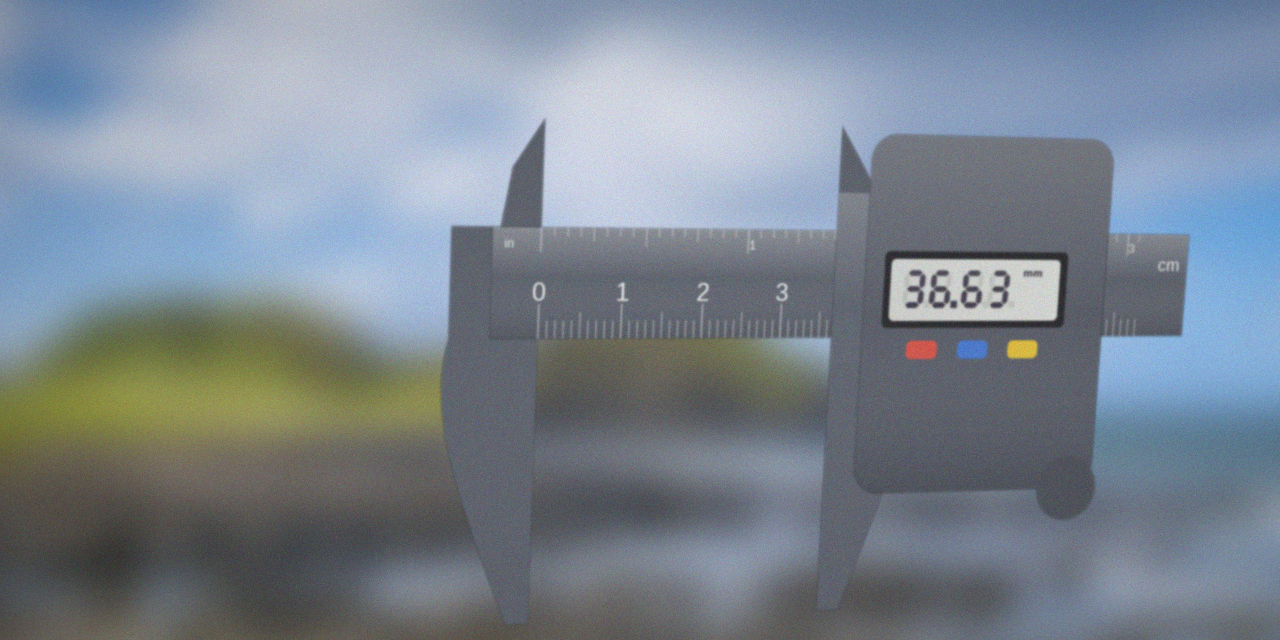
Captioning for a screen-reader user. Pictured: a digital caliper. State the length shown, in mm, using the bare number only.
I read 36.63
